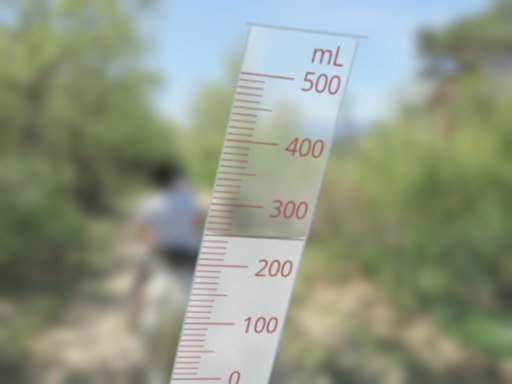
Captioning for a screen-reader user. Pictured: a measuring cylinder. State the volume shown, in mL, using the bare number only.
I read 250
